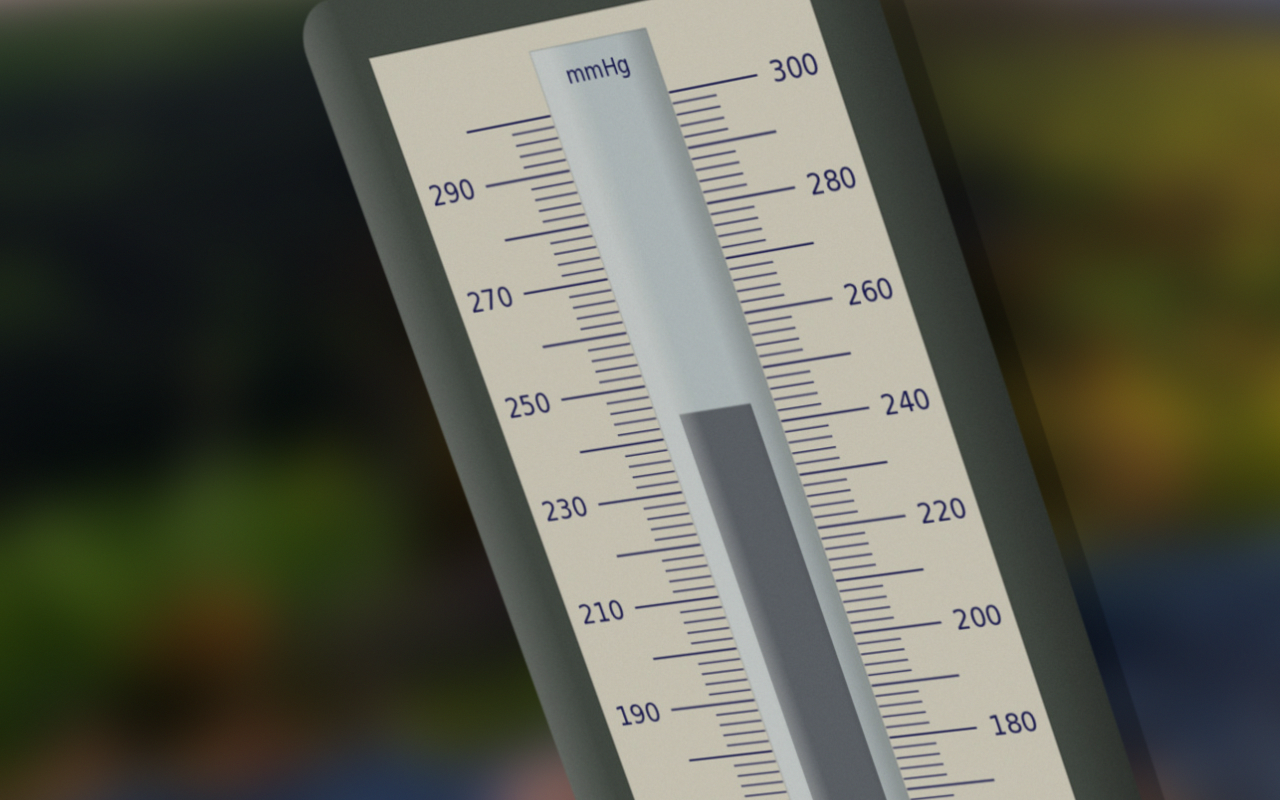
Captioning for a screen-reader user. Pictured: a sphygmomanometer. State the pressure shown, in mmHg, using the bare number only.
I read 244
